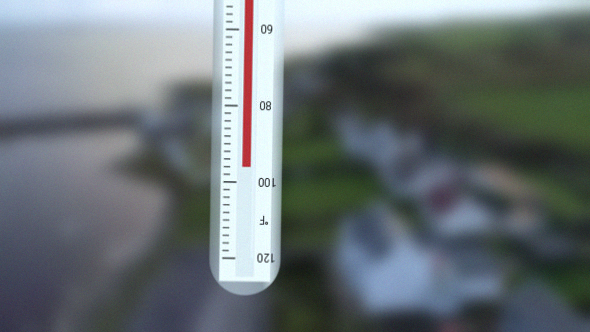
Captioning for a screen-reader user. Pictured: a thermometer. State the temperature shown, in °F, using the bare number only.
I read 96
